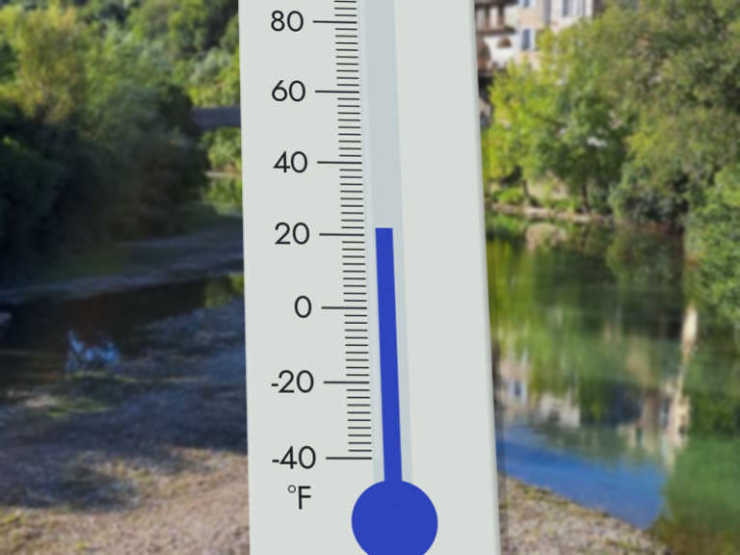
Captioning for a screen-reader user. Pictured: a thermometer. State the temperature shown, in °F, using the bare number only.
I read 22
